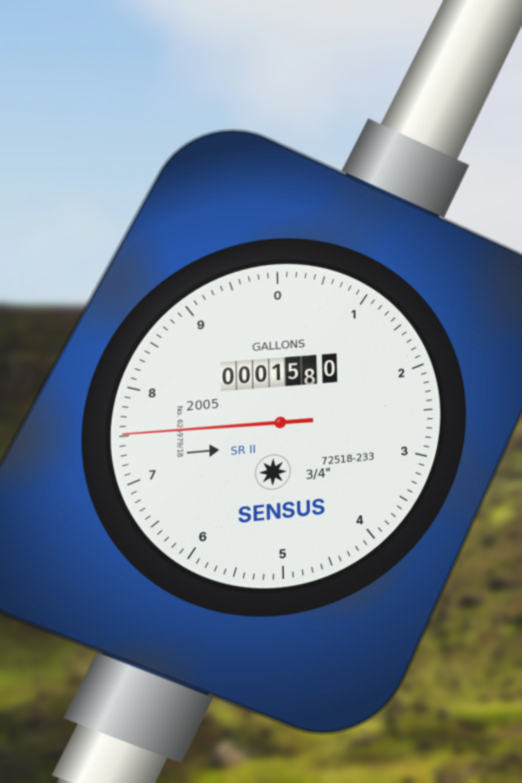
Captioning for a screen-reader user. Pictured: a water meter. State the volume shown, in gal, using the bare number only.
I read 1577.5
